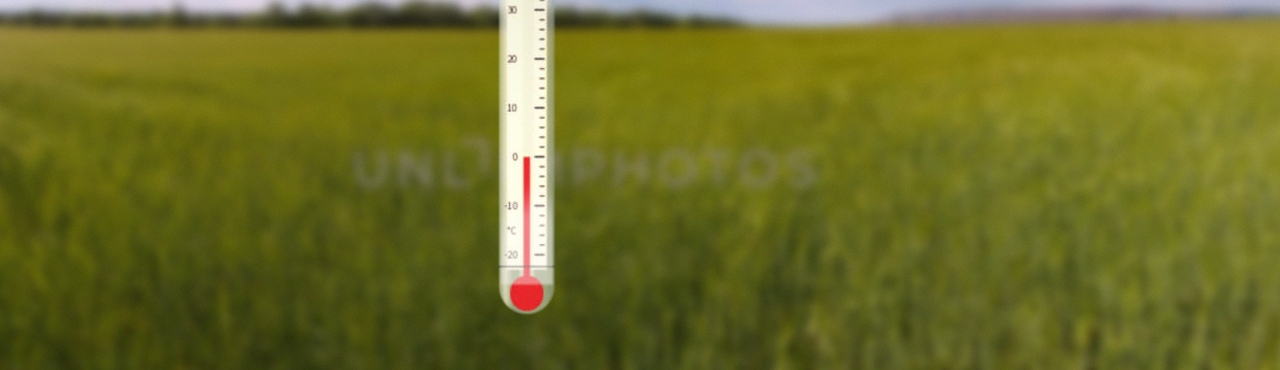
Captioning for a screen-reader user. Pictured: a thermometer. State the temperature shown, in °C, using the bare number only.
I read 0
